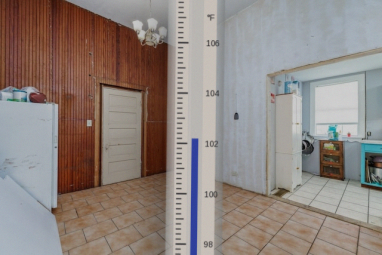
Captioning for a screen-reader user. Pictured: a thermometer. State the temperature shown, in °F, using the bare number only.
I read 102.2
